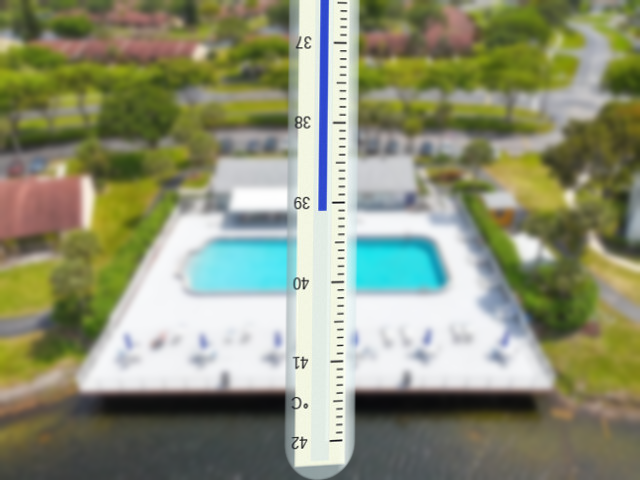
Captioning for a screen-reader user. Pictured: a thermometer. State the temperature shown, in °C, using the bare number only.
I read 39.1
